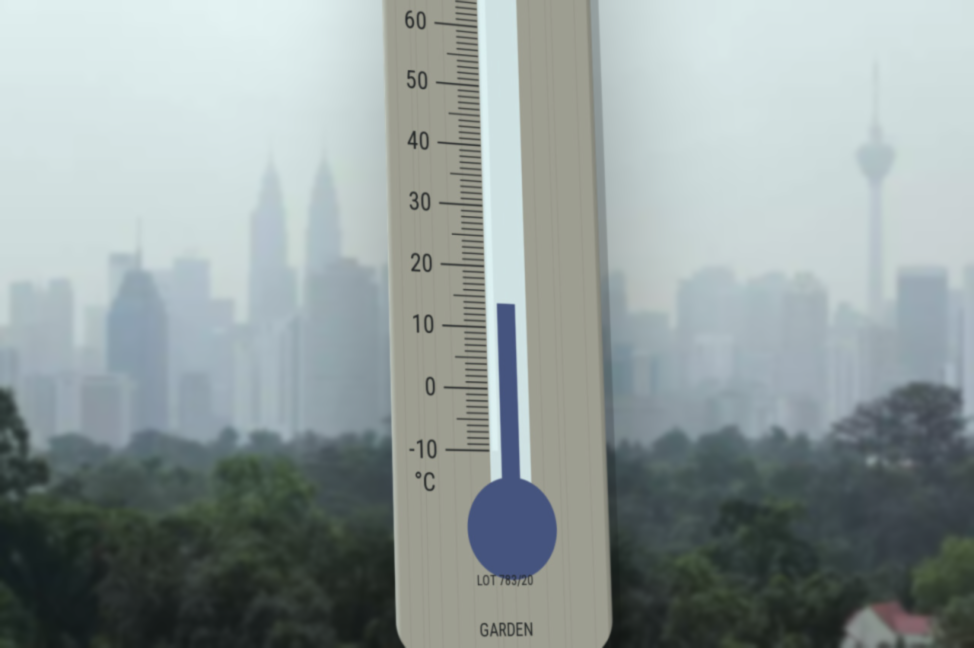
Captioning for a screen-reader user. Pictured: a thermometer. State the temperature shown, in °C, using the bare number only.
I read 14
